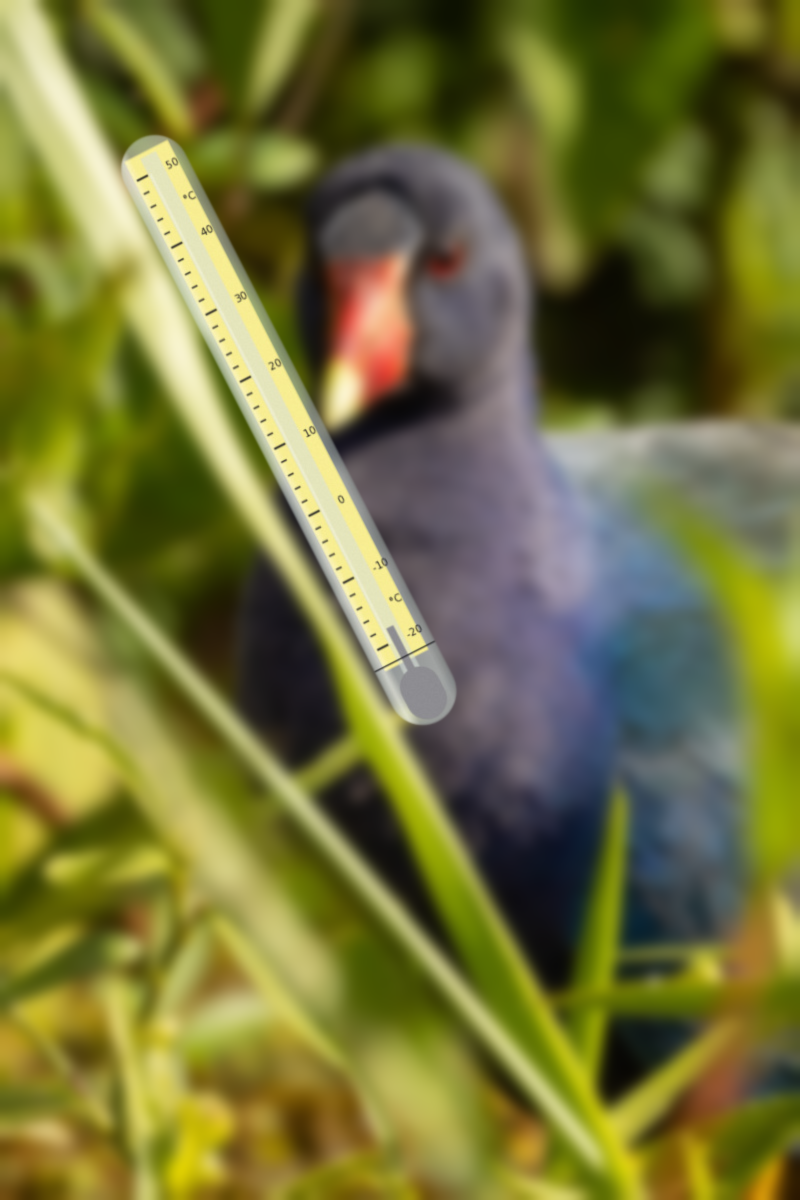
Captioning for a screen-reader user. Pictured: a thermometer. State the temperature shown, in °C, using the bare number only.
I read -18
